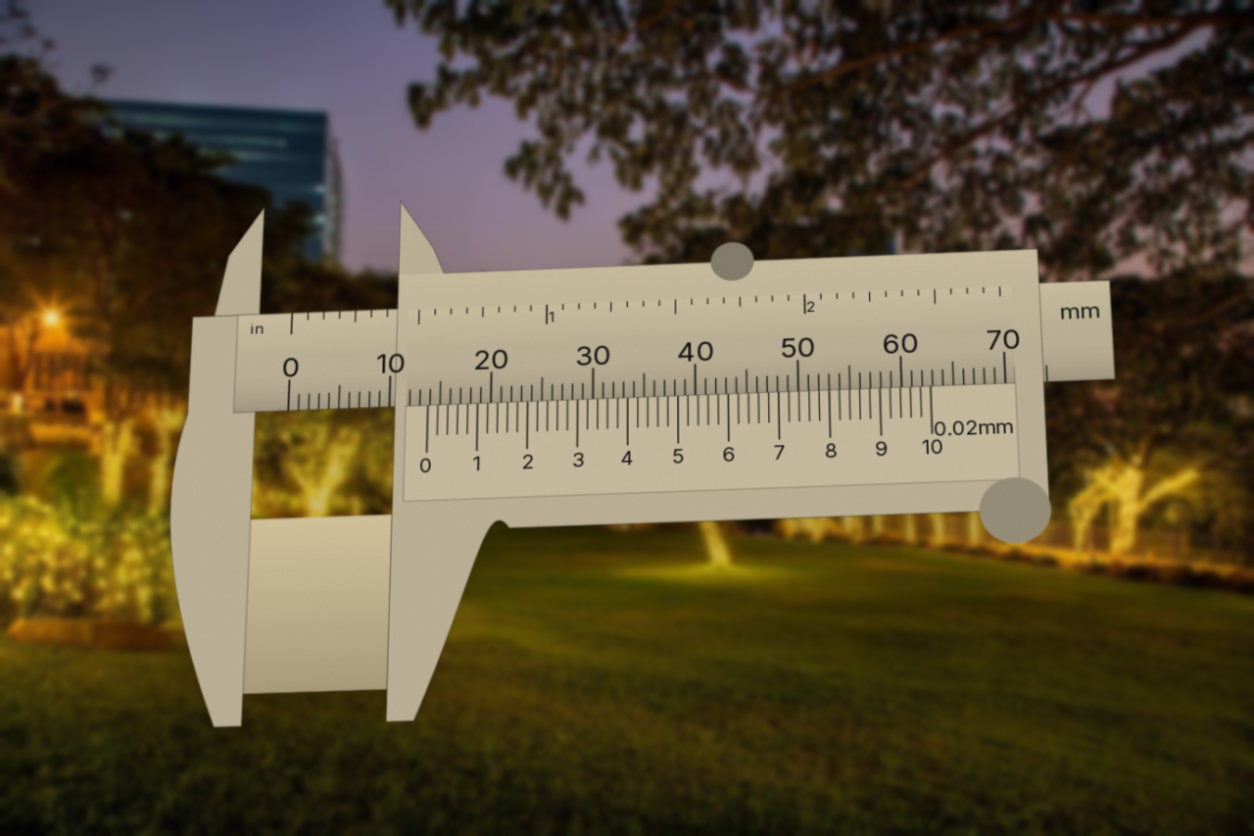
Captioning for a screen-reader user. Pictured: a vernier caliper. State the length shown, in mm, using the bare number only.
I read 13.8
